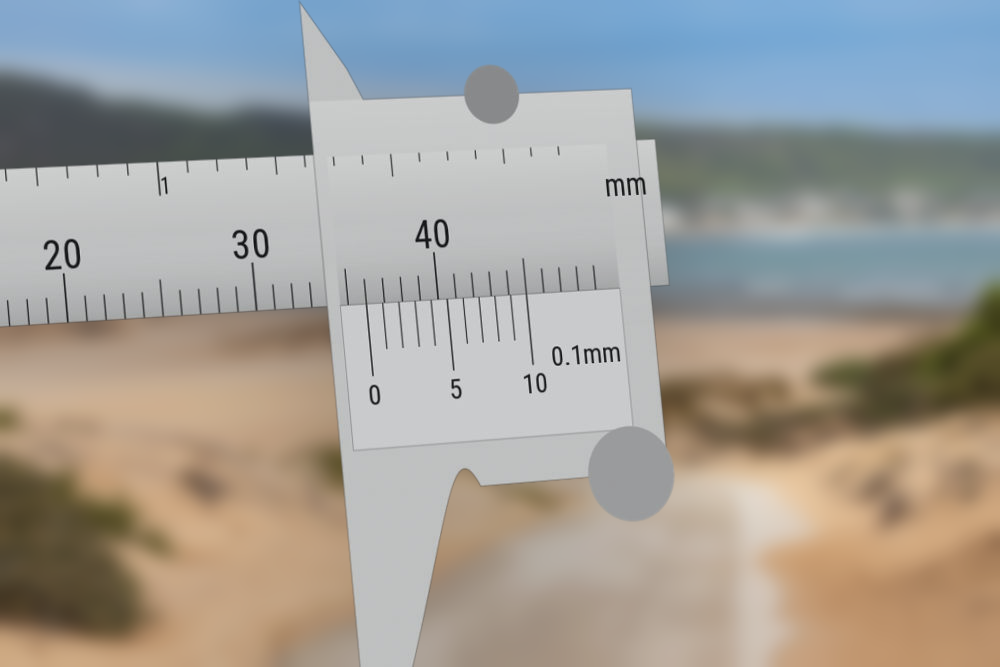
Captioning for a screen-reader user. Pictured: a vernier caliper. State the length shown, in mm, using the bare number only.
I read 36.0
